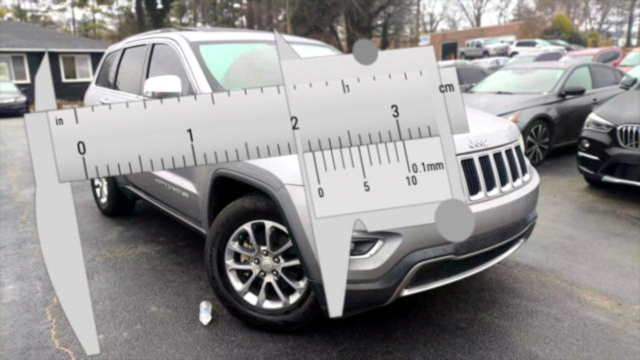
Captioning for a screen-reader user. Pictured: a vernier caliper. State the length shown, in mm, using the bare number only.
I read 21.2
